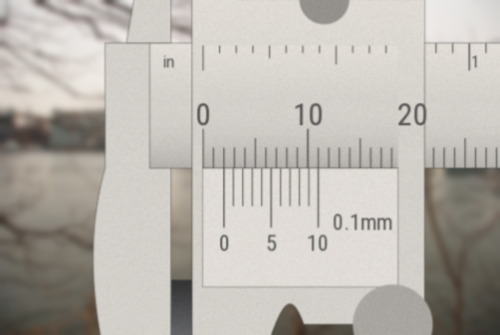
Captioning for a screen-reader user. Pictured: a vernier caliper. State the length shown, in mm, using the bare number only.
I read 2.0
